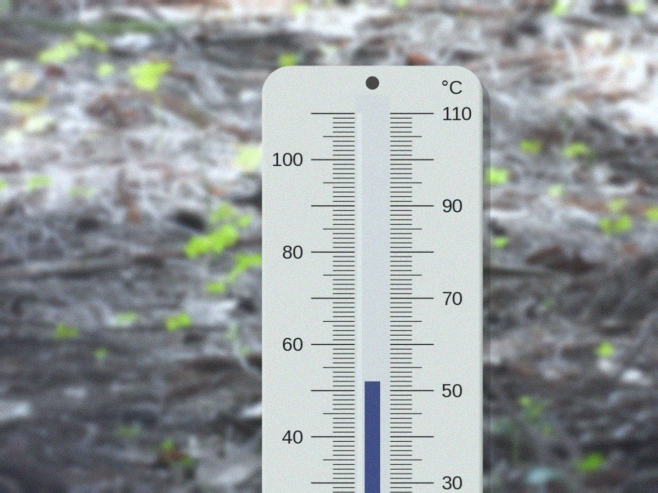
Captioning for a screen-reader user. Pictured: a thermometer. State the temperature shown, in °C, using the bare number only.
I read 52
